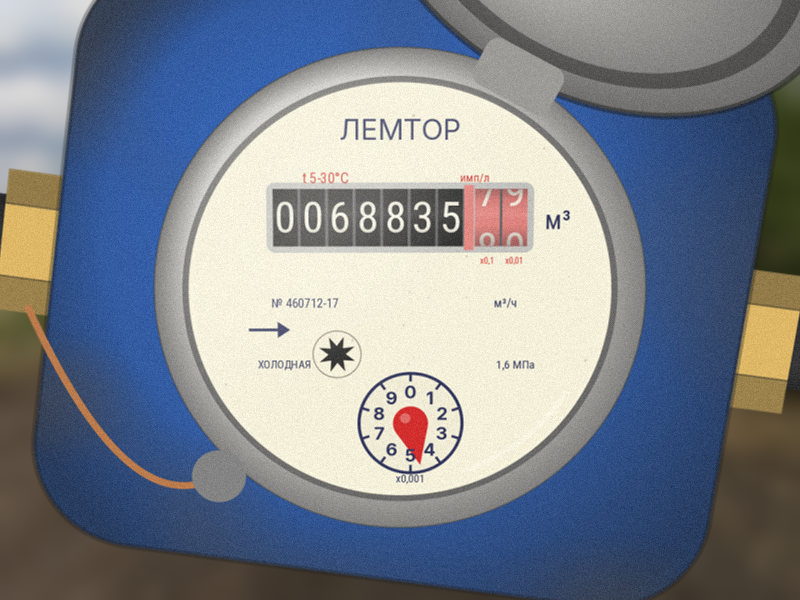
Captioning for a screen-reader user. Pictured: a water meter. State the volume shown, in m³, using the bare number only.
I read 68835.794
